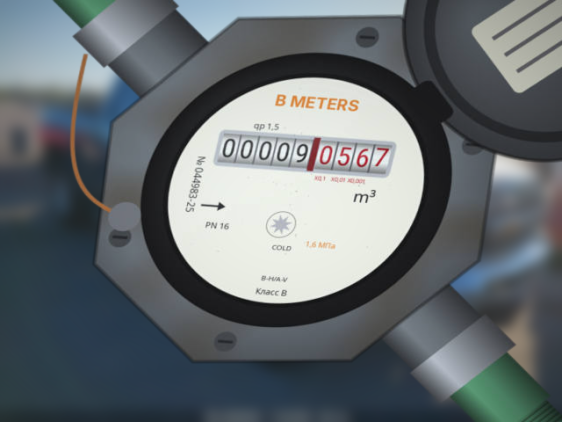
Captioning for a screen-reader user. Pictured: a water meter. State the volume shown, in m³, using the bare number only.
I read 9.0567
